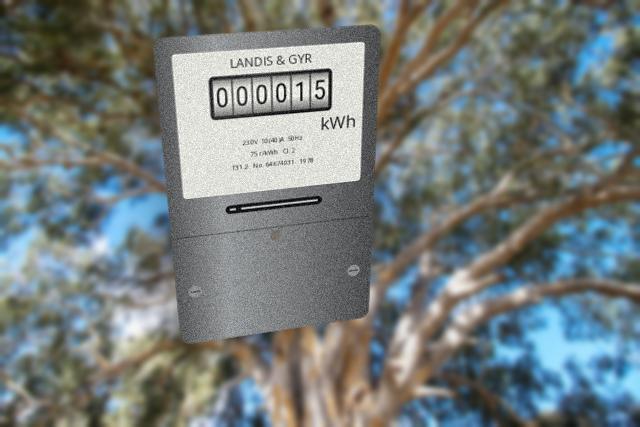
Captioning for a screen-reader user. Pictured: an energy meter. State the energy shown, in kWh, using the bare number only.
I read 15
